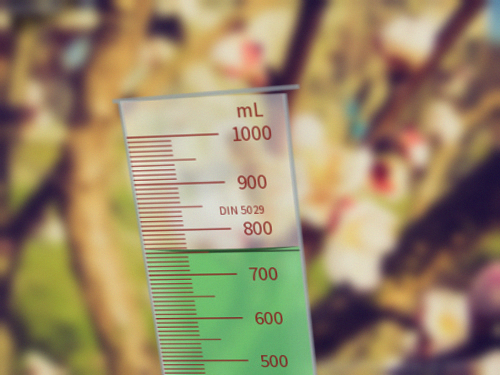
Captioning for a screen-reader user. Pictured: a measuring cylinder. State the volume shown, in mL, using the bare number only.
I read 750
